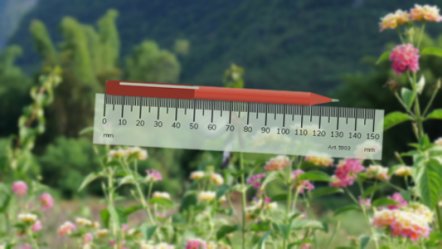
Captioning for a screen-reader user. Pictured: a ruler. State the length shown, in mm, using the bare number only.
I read 130
